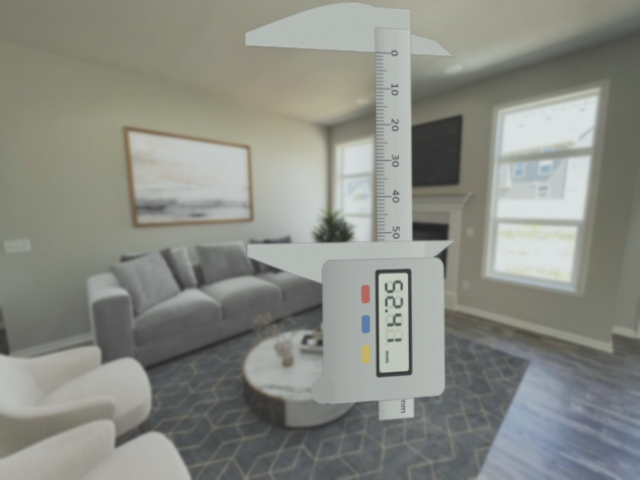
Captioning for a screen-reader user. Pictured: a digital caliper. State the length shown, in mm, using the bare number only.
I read 52.41
